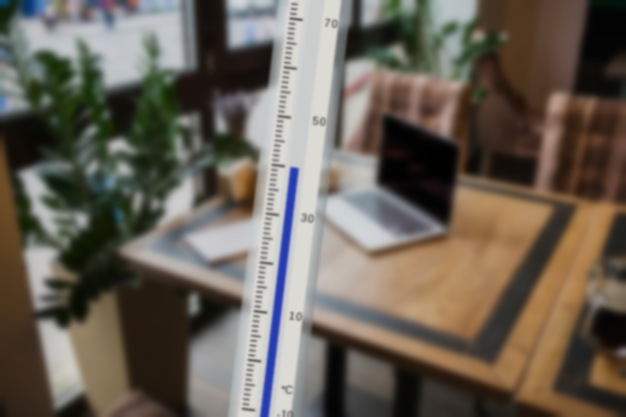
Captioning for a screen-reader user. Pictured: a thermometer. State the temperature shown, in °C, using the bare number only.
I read 40
